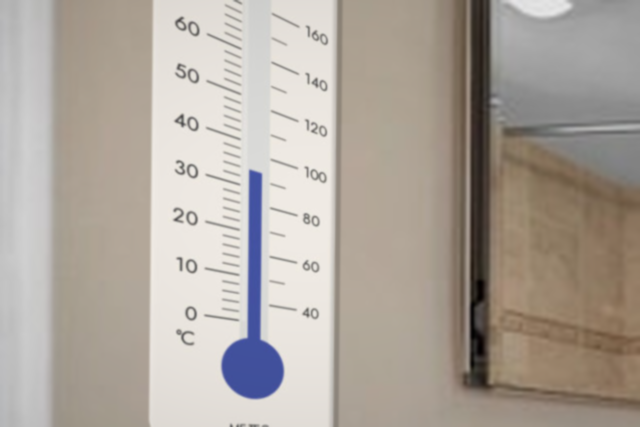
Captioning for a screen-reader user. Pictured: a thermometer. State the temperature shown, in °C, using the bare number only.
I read 34
